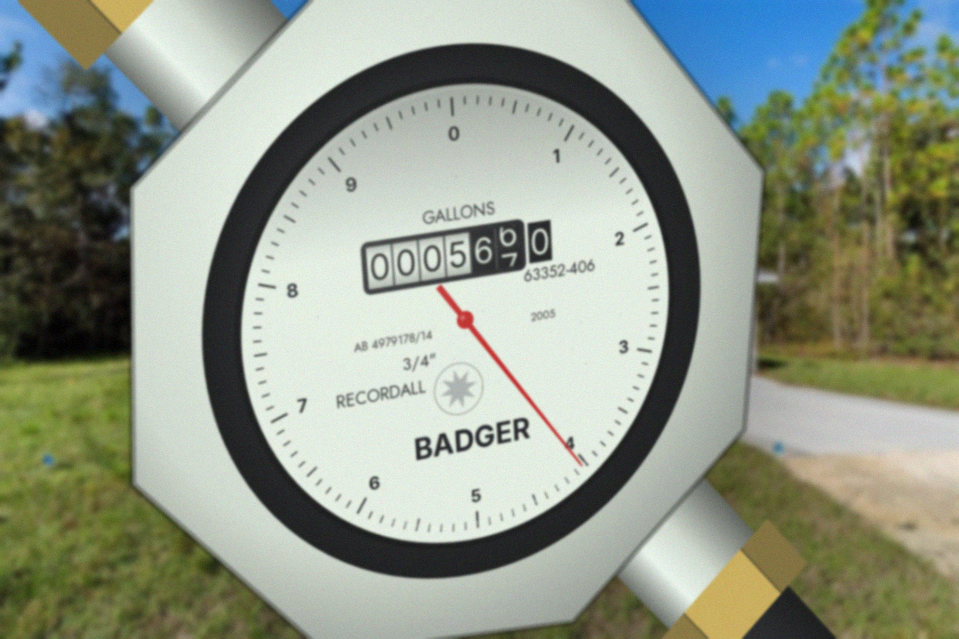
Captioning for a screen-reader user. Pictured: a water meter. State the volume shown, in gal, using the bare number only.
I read 5664.0
